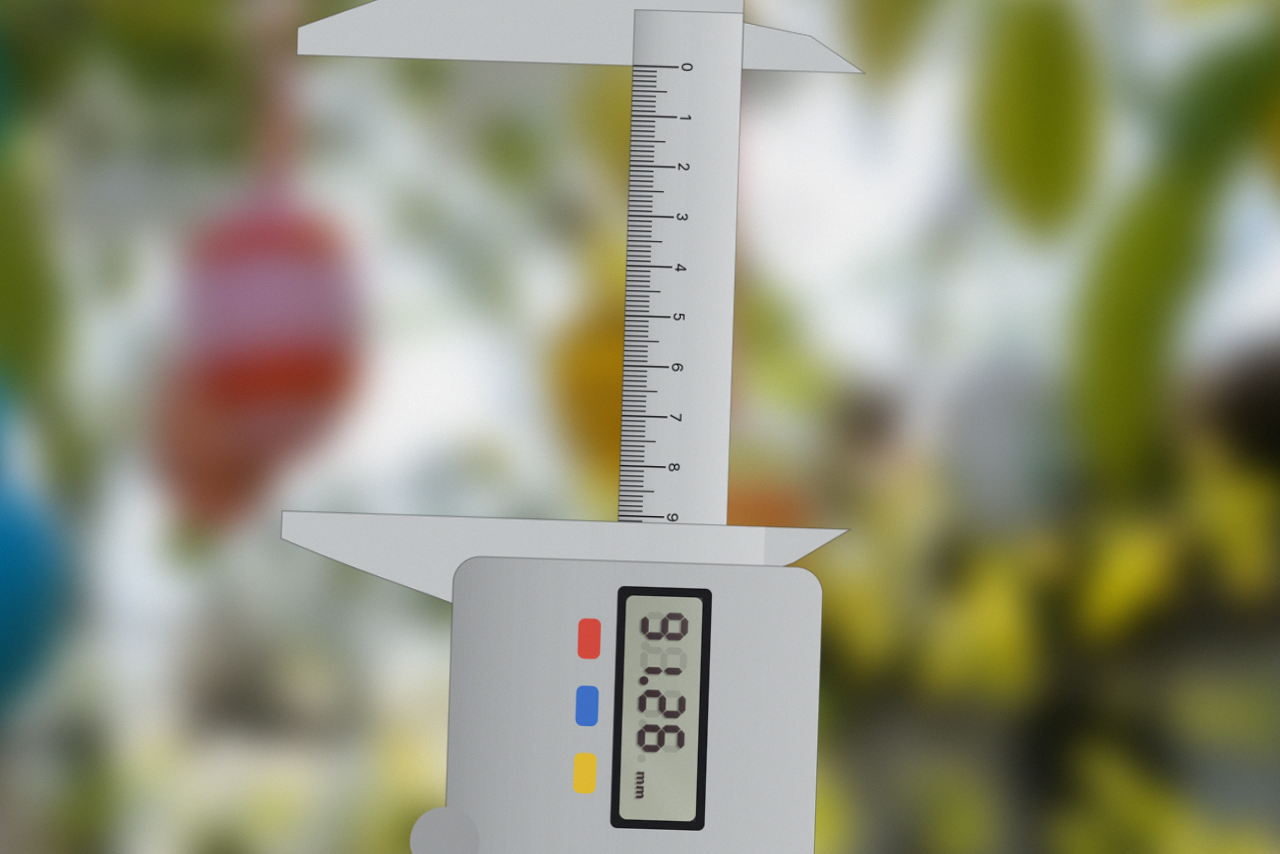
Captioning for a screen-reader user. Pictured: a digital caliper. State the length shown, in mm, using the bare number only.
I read 91.26
